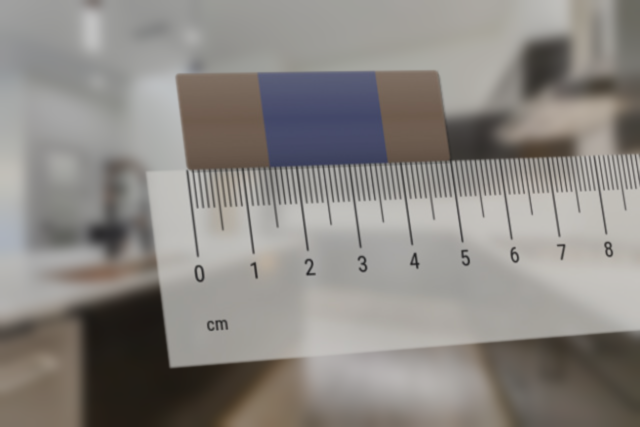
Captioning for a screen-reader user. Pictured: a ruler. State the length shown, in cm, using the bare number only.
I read 5
